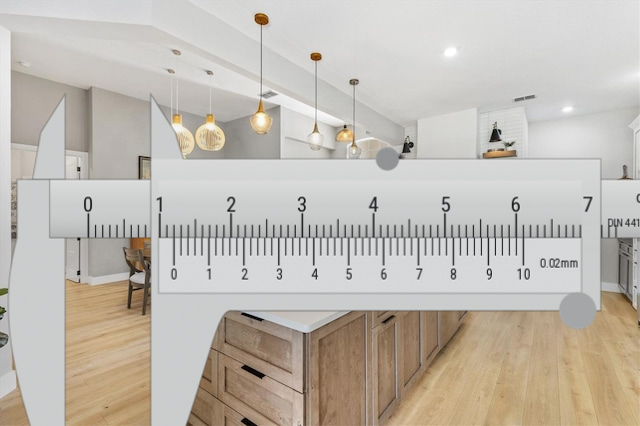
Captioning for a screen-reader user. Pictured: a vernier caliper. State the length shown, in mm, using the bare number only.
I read 12.0
